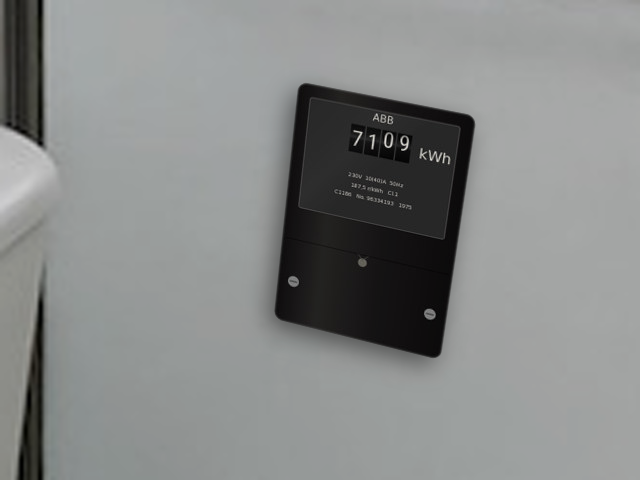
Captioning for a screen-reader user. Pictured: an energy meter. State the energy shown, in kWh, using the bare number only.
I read 7109
